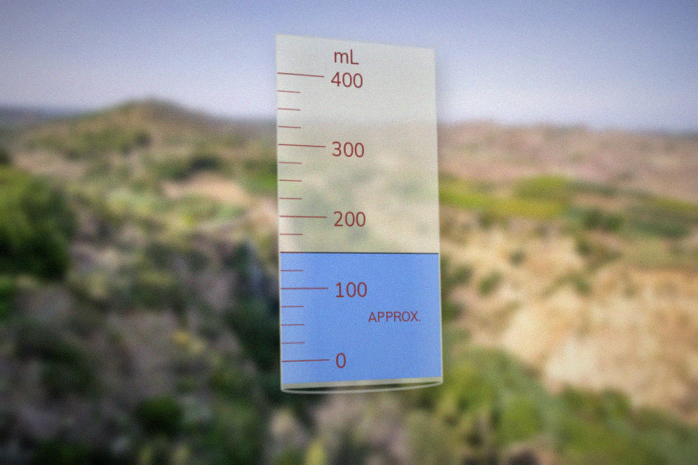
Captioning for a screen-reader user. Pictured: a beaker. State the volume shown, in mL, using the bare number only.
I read 150
